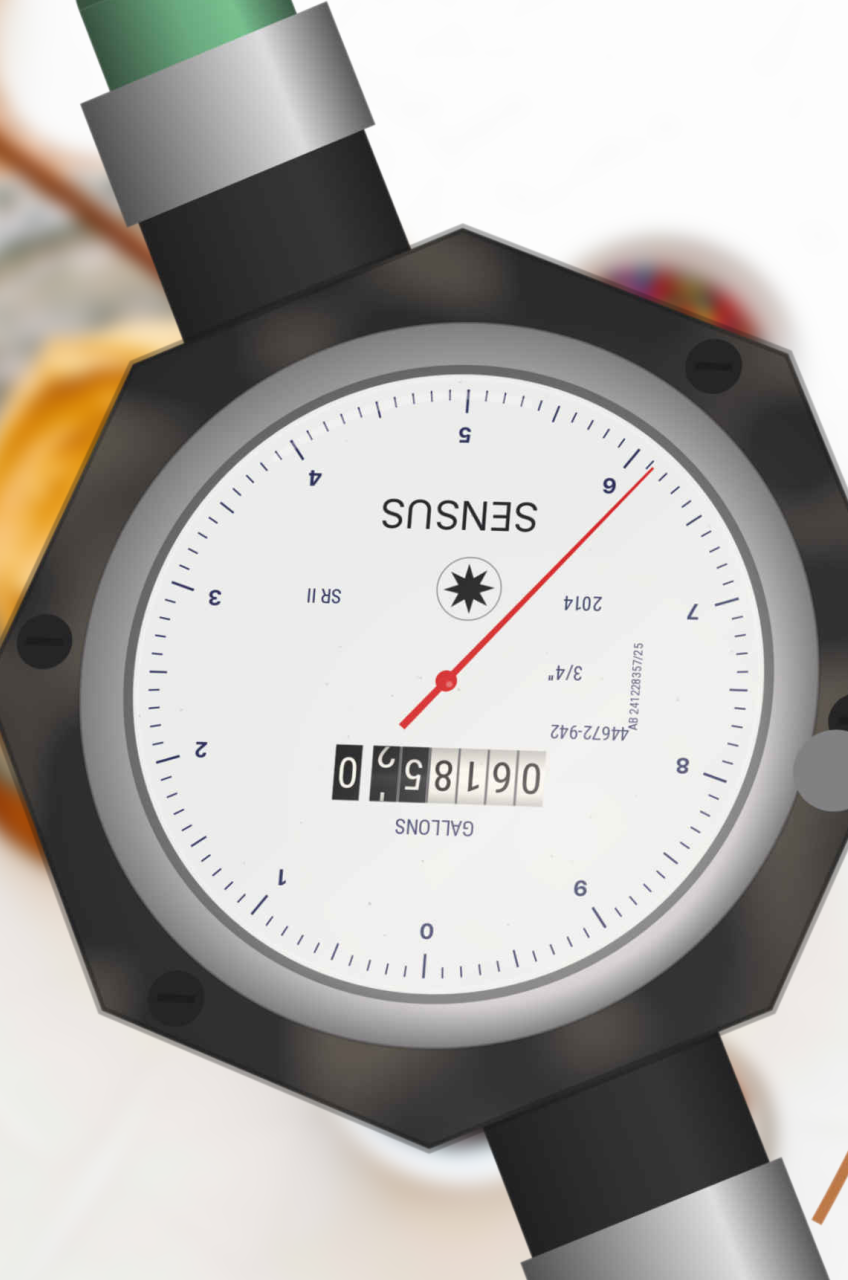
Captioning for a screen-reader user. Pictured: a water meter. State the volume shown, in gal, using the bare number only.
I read 618516.1
